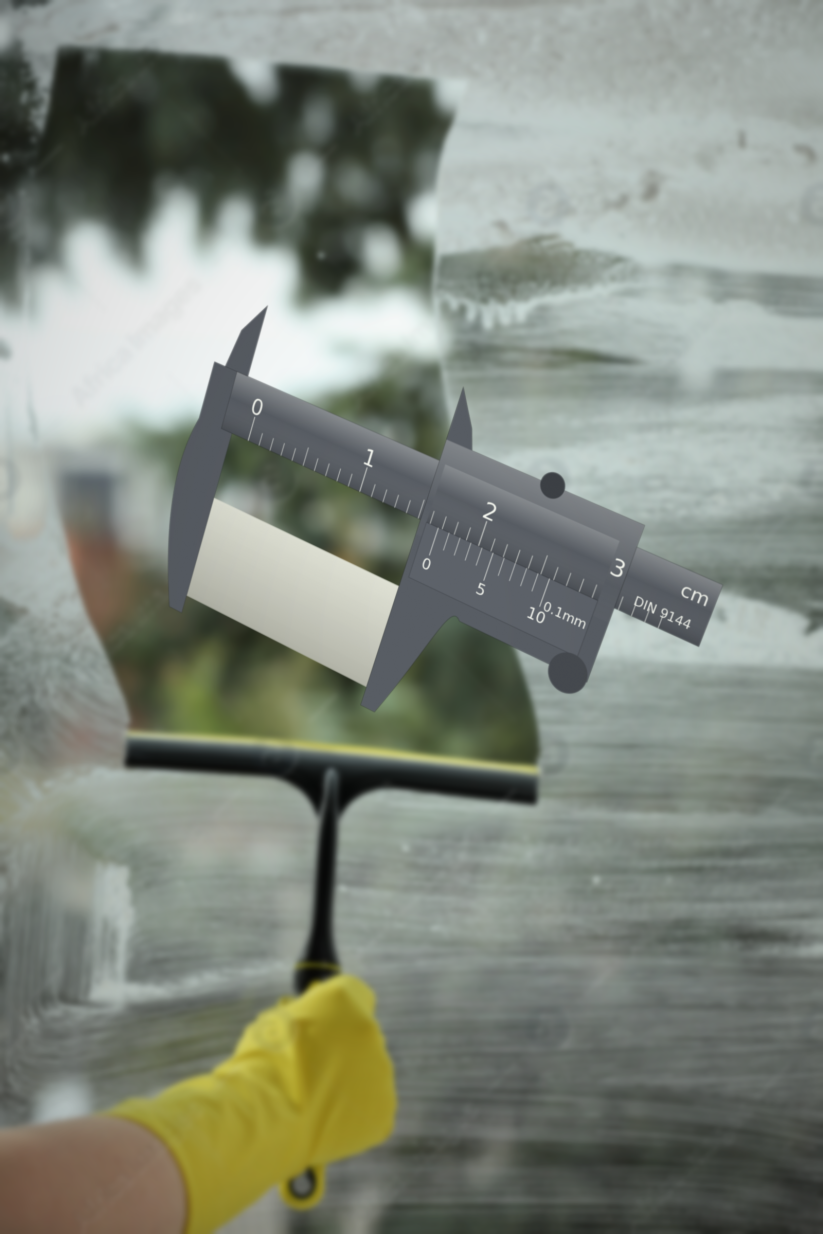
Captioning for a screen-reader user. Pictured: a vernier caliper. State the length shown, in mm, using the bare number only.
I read 16.7
